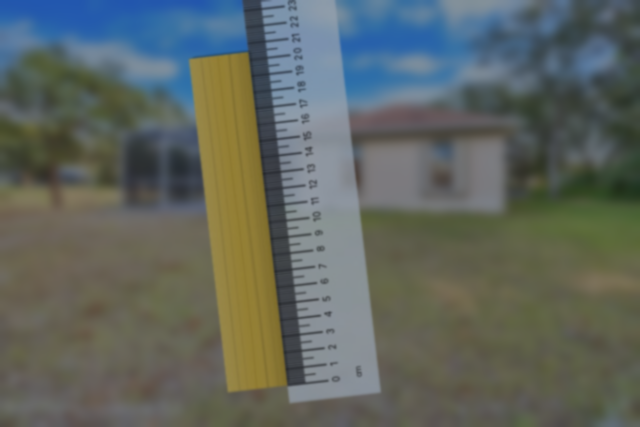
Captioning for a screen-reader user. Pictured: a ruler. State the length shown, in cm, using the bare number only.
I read 20.5
